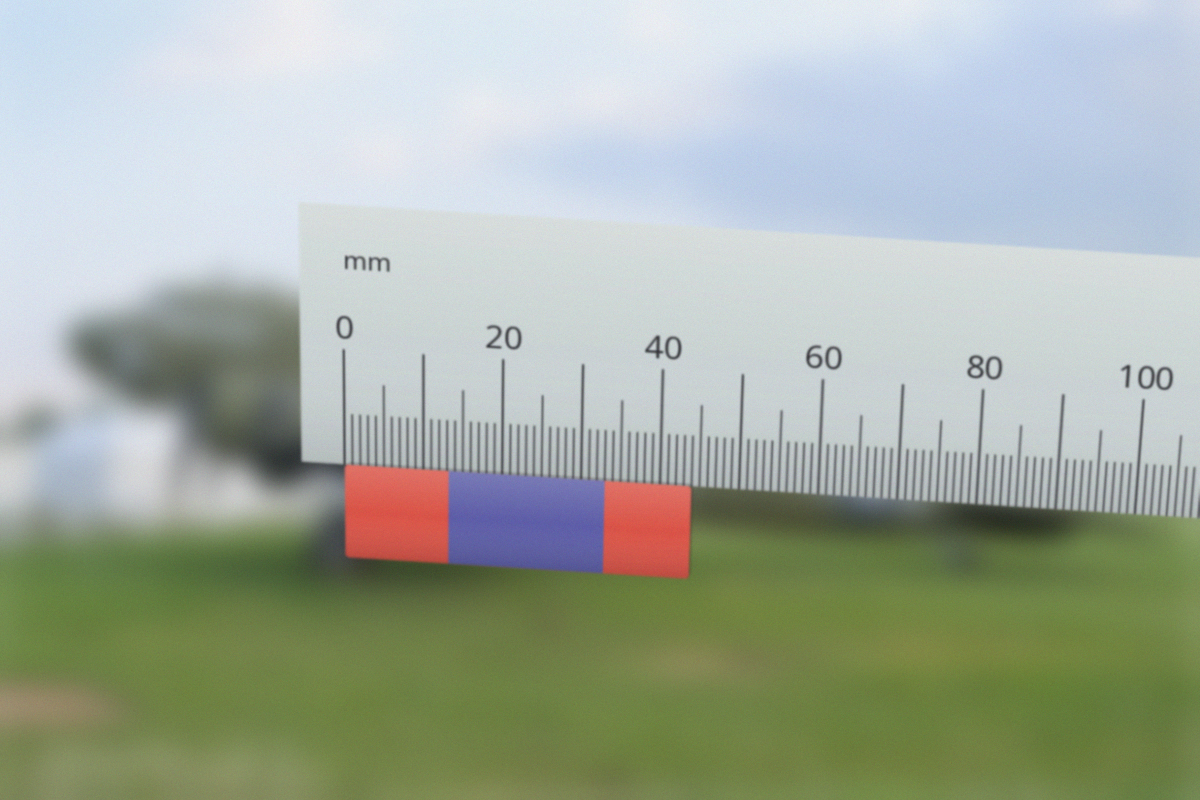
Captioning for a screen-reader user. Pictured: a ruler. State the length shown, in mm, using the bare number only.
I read 44
